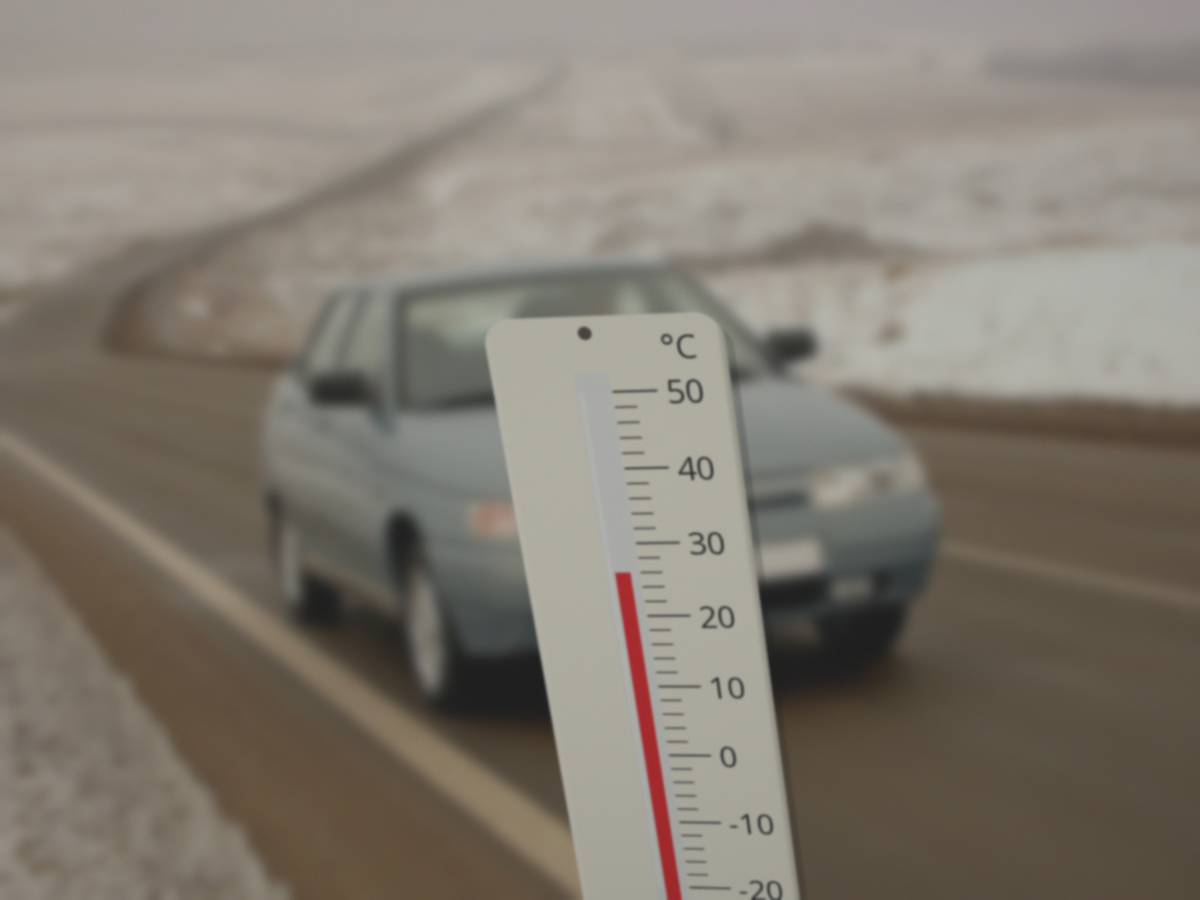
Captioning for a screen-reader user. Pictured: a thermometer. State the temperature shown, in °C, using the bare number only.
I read 26
